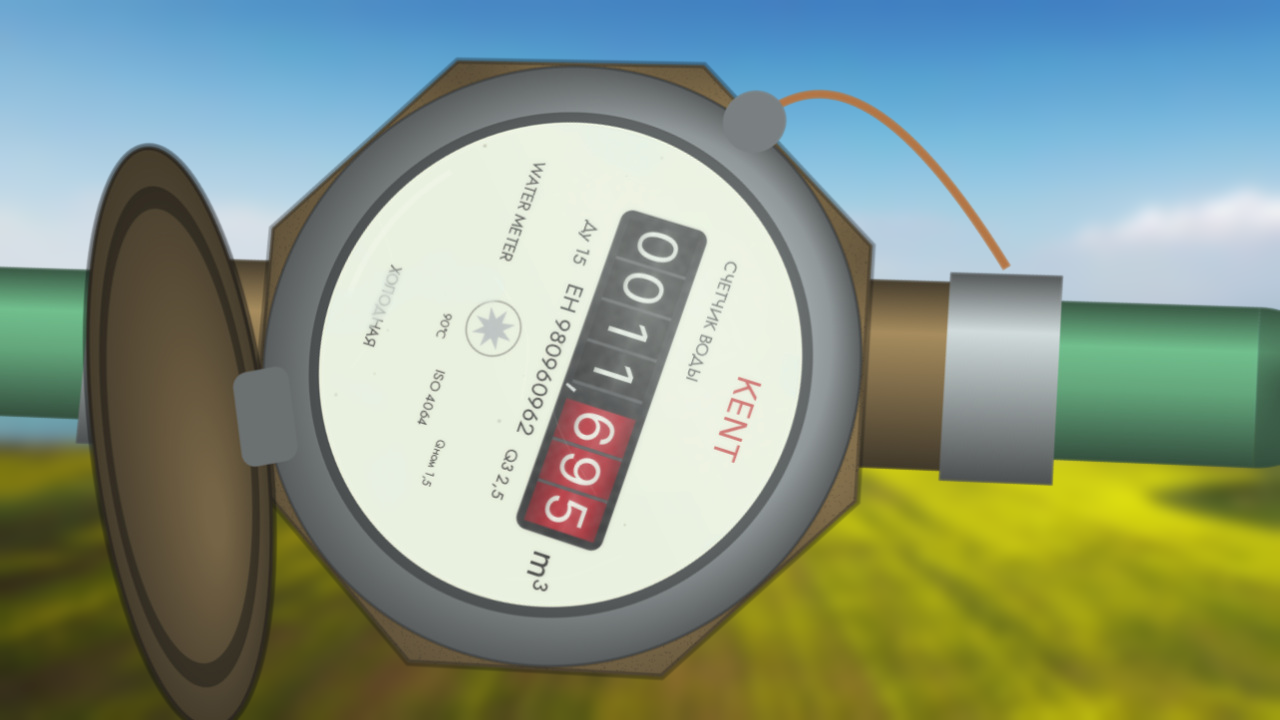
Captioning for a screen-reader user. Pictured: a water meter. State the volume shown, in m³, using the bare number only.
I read 11.695
